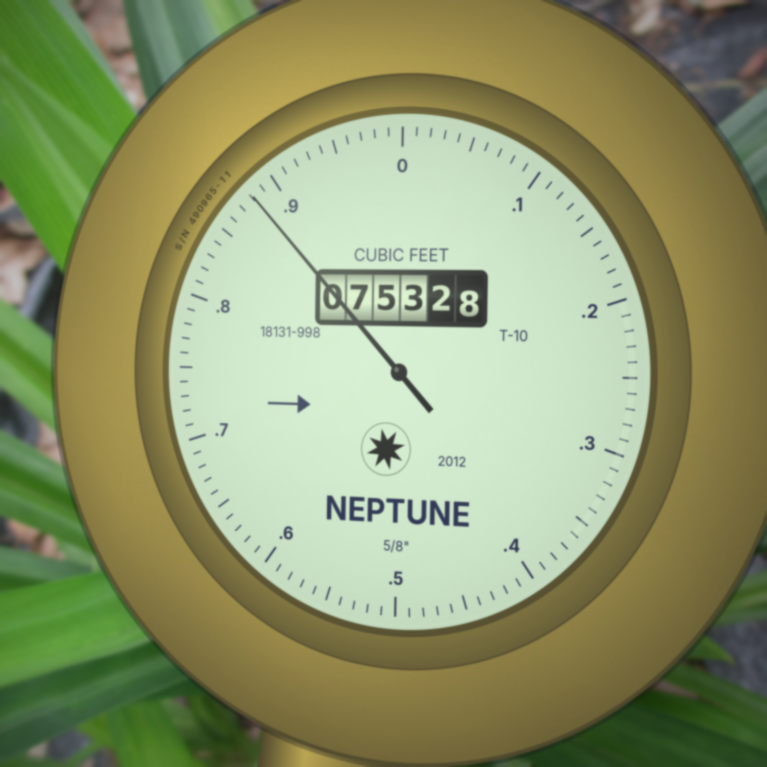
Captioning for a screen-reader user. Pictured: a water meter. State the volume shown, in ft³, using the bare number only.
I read 75327.88
